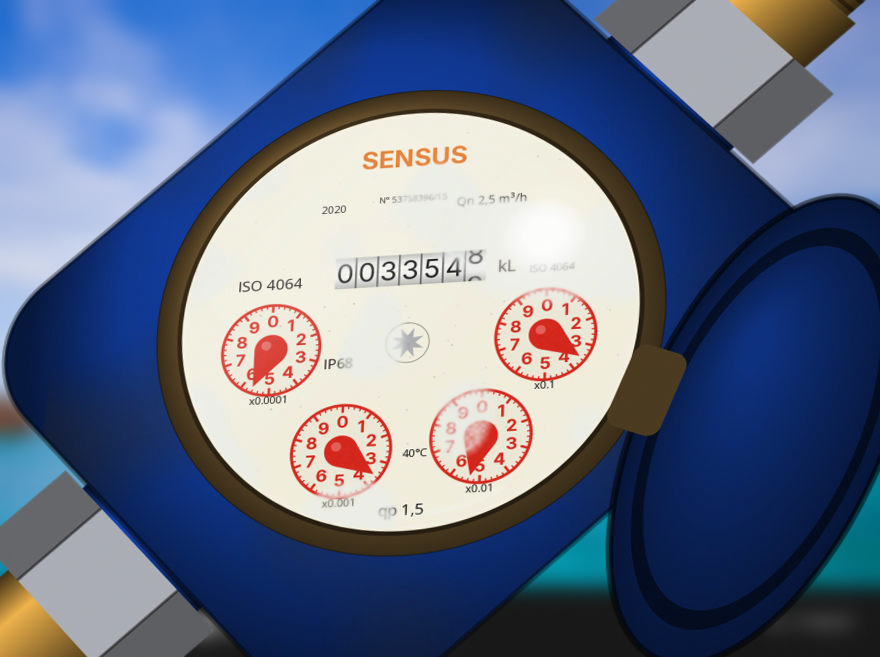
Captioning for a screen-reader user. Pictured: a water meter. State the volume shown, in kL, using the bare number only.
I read 33548.3535
